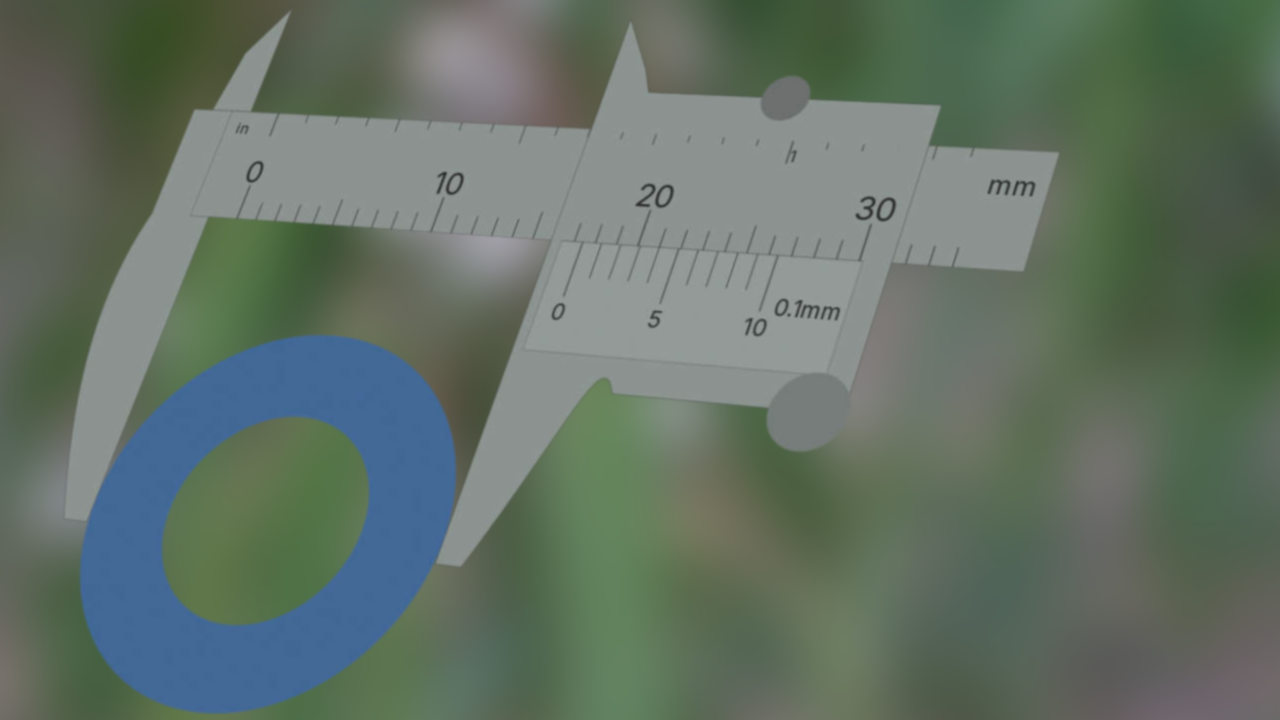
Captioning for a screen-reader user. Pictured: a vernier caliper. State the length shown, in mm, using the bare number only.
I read 17.4
